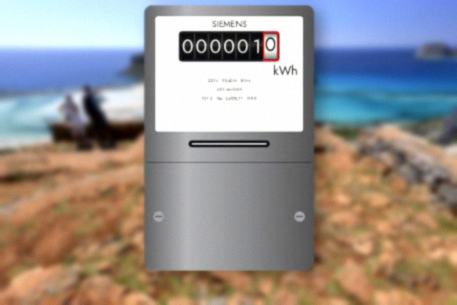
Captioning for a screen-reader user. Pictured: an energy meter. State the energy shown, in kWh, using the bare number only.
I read 1.0
